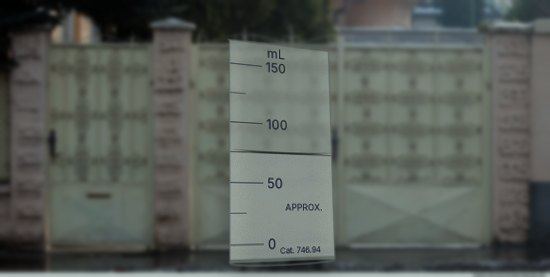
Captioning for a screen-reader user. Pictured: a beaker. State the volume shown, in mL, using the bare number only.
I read 75
